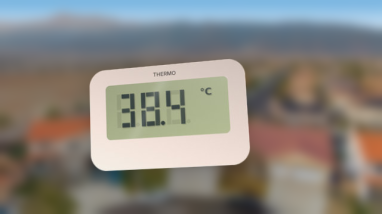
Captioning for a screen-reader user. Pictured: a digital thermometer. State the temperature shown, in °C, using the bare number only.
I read 38.4
